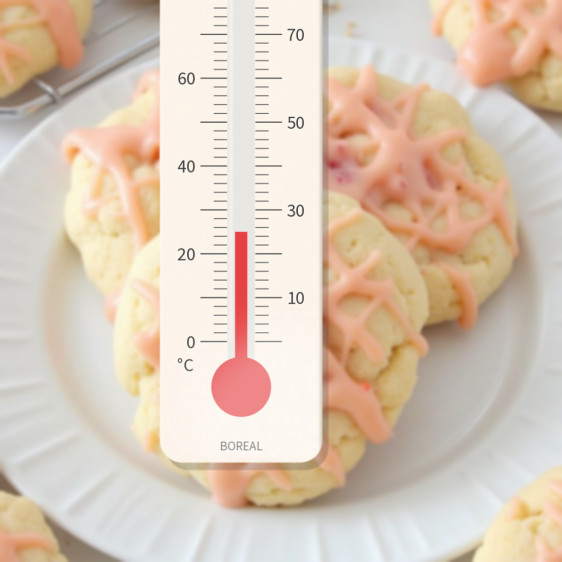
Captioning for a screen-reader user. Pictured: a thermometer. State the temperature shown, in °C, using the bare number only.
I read 25
